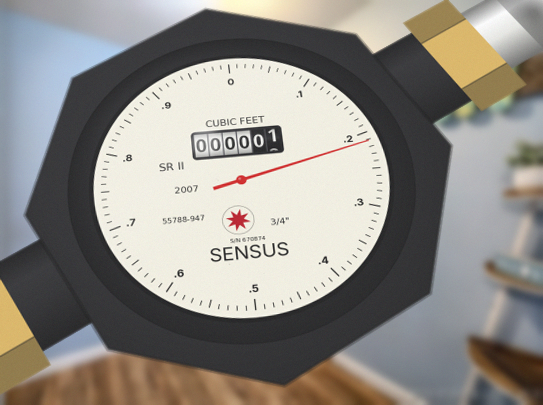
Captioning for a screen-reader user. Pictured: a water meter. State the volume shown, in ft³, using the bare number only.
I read 1.21
